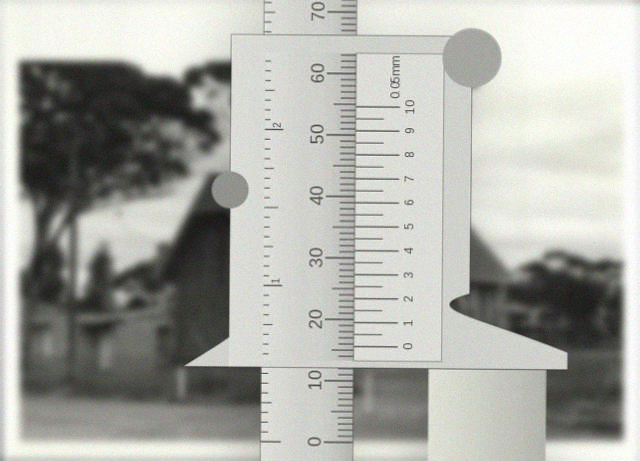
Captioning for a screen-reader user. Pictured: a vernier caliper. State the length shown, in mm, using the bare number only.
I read 15.6
